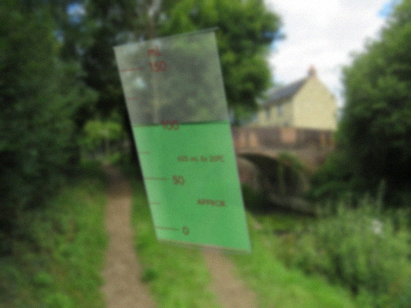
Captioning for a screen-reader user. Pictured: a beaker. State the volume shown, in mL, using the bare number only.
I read 100
